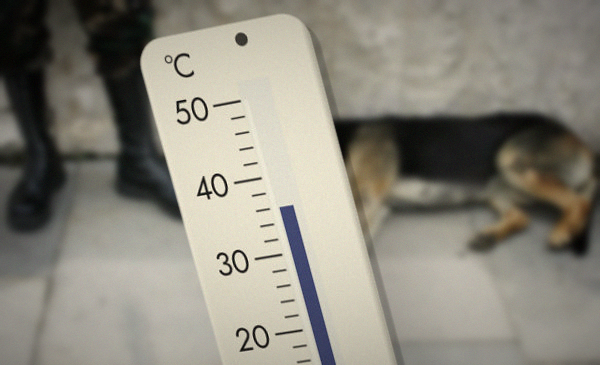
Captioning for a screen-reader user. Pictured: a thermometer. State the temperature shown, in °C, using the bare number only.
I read 36
